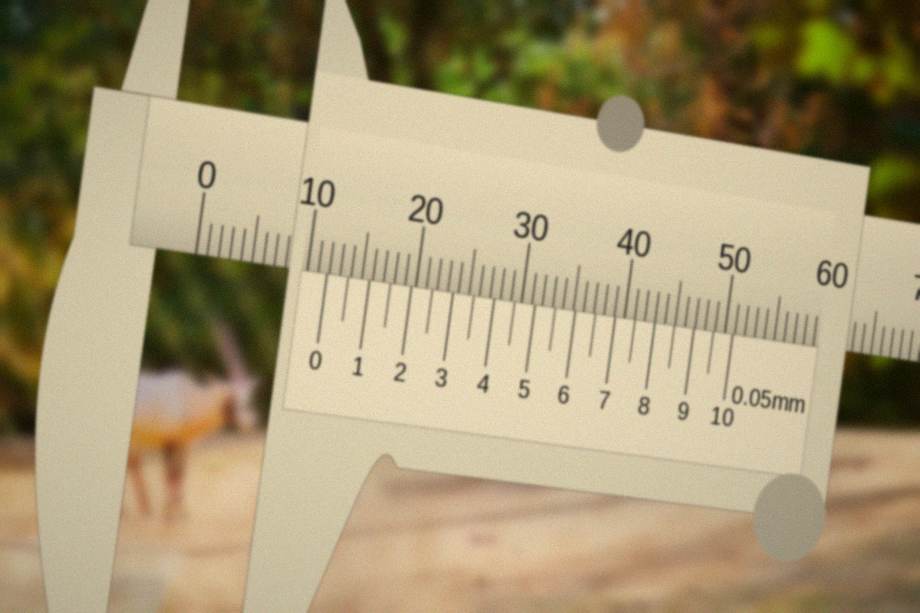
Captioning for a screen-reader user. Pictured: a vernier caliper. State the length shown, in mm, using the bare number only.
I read 11.8
